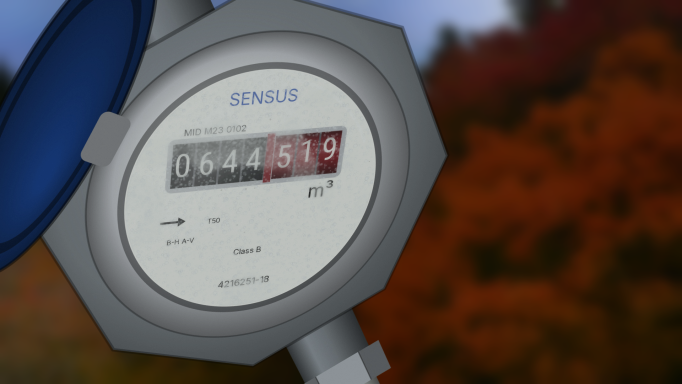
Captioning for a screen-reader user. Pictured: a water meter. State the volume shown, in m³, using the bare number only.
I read 644.519
